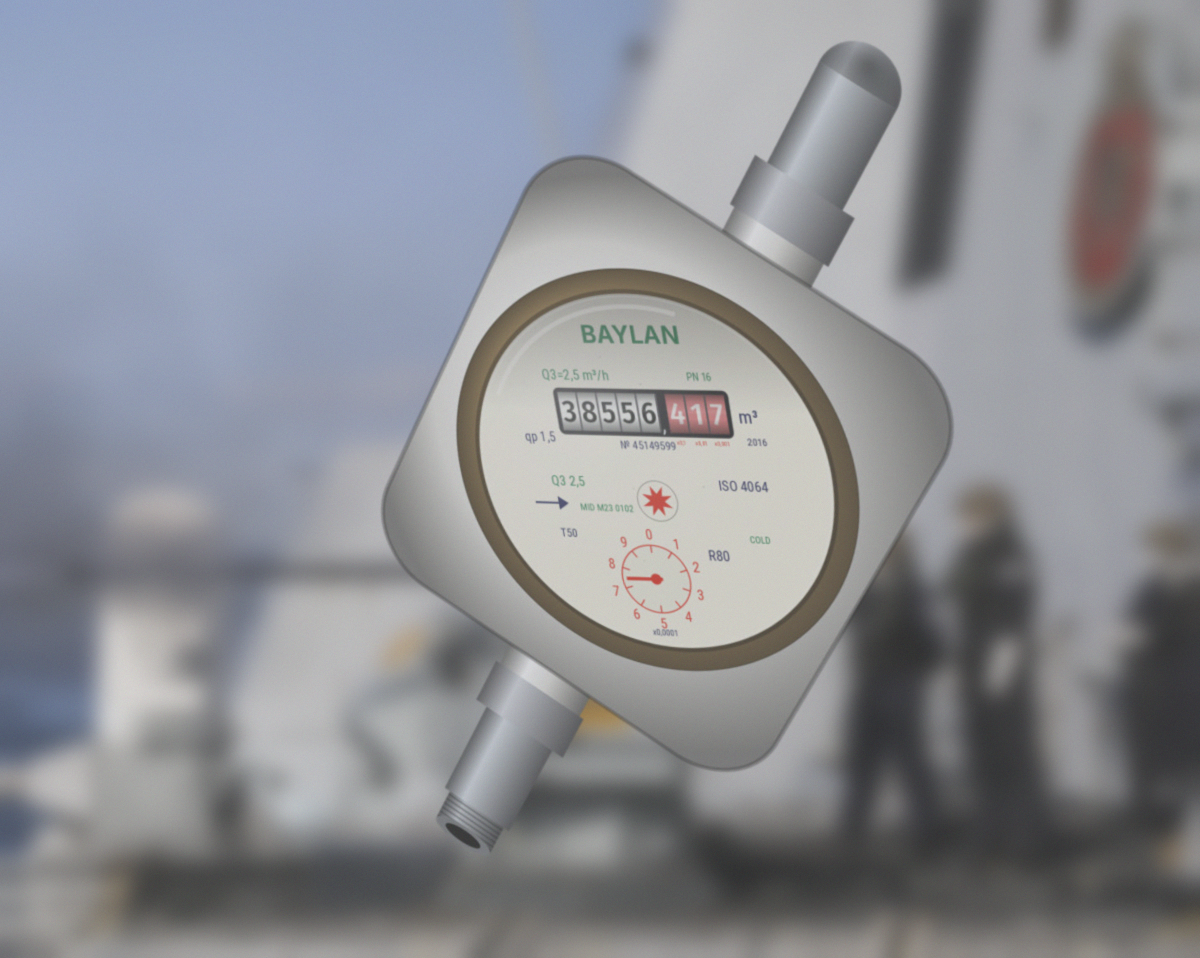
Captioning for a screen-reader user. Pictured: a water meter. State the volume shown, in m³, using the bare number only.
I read 38556.4177
